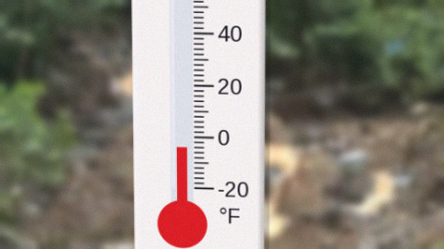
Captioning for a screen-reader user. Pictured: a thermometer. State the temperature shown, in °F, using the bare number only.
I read -4
